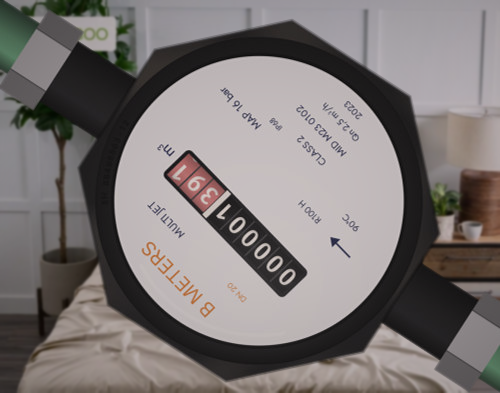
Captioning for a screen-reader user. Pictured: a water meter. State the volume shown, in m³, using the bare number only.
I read 1.391
